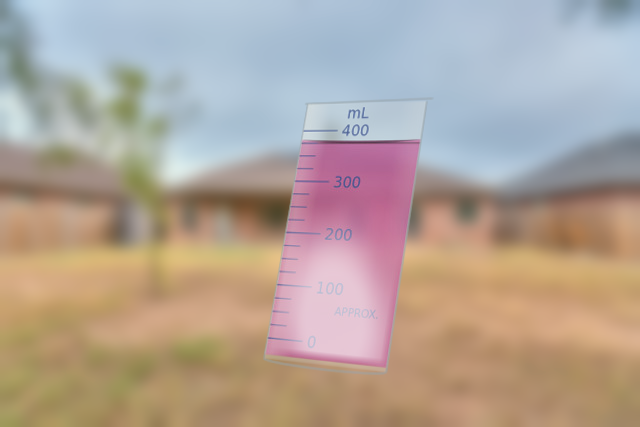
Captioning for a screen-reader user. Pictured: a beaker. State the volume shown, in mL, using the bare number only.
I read 375
